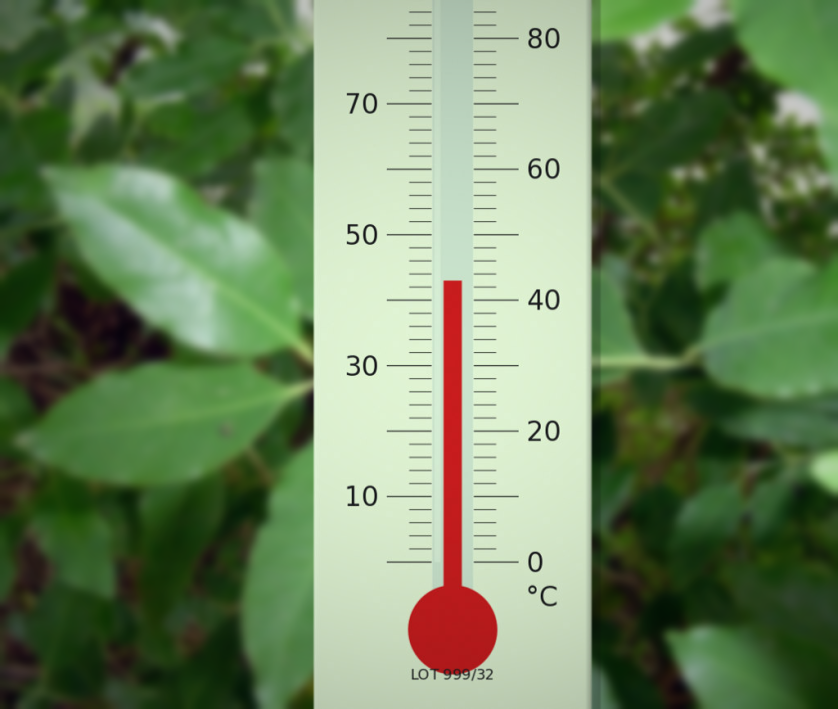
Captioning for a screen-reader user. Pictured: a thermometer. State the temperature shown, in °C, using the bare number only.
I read 43
